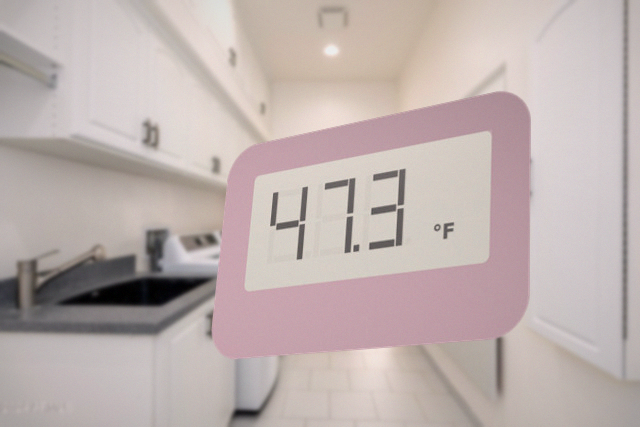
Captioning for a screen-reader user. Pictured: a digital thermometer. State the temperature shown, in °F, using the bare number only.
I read 47.3
